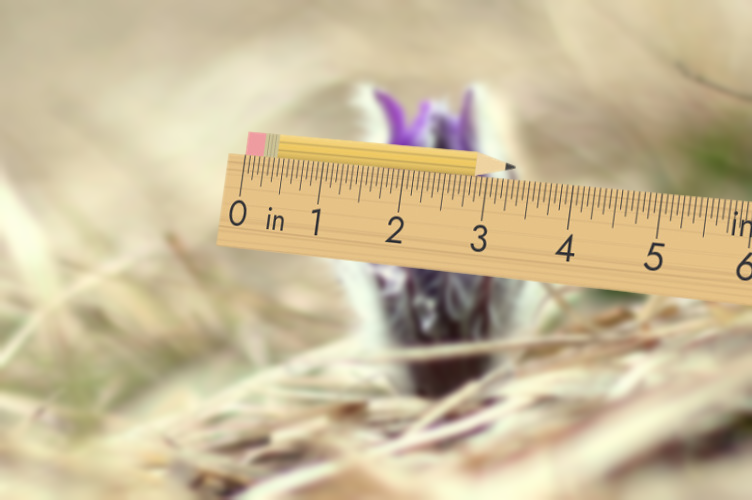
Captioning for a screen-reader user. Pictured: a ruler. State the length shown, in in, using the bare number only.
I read 3.3125
